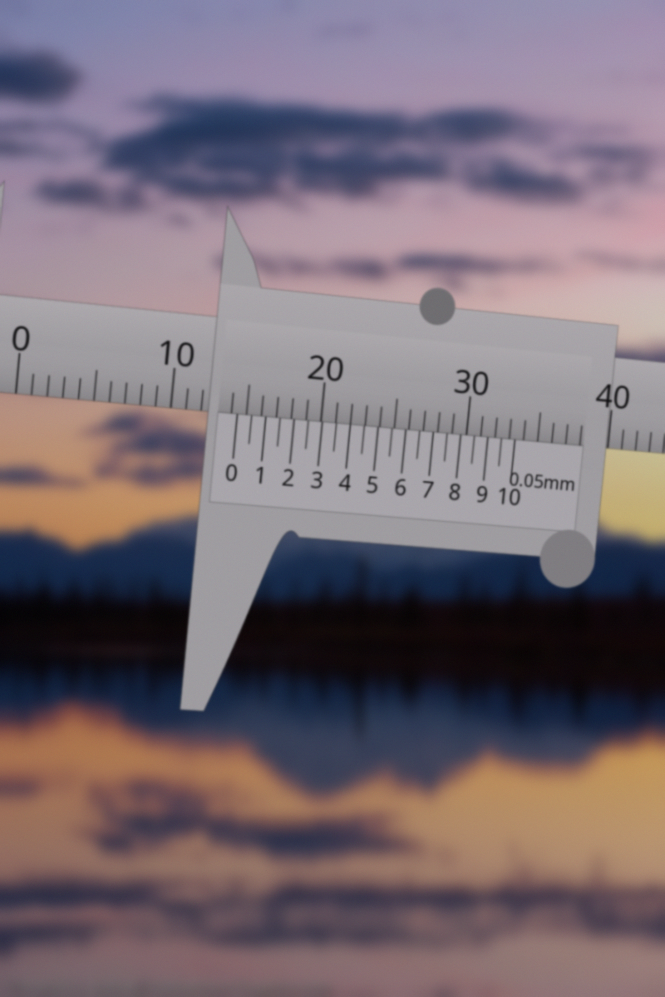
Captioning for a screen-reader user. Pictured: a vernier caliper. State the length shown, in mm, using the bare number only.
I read 14.4
